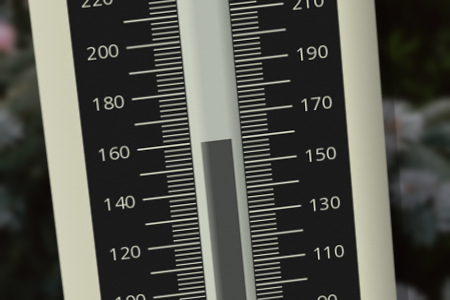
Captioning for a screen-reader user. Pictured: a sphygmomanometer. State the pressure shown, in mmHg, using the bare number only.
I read 160
